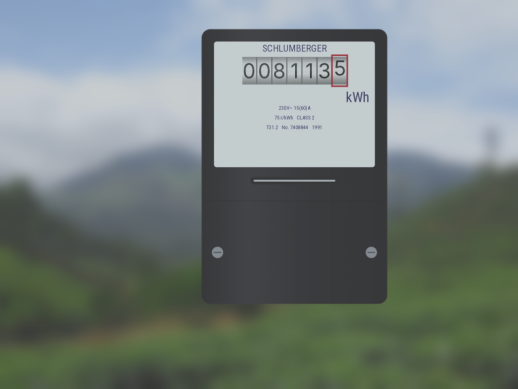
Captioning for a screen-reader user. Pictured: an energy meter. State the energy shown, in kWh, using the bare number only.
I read 8113.5
